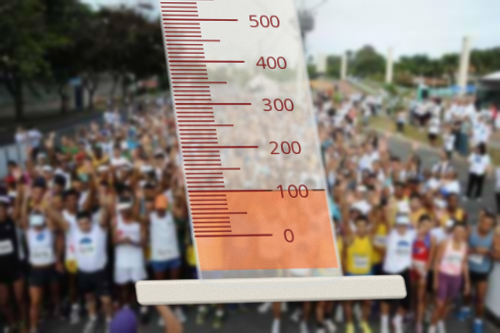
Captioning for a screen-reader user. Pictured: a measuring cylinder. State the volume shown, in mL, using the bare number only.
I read 100
